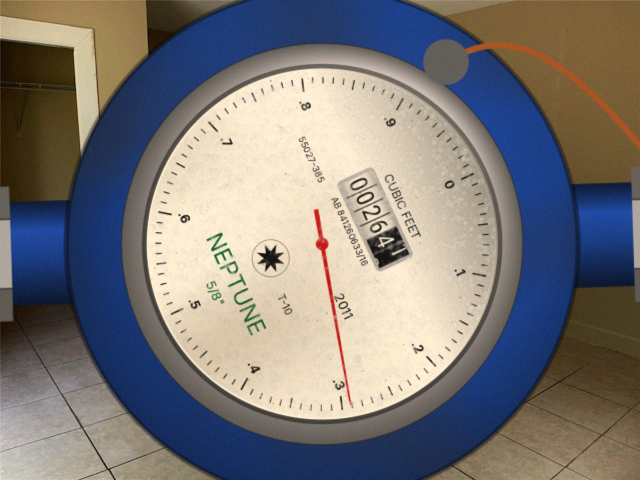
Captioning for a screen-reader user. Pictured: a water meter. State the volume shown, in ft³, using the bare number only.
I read 2641.29
